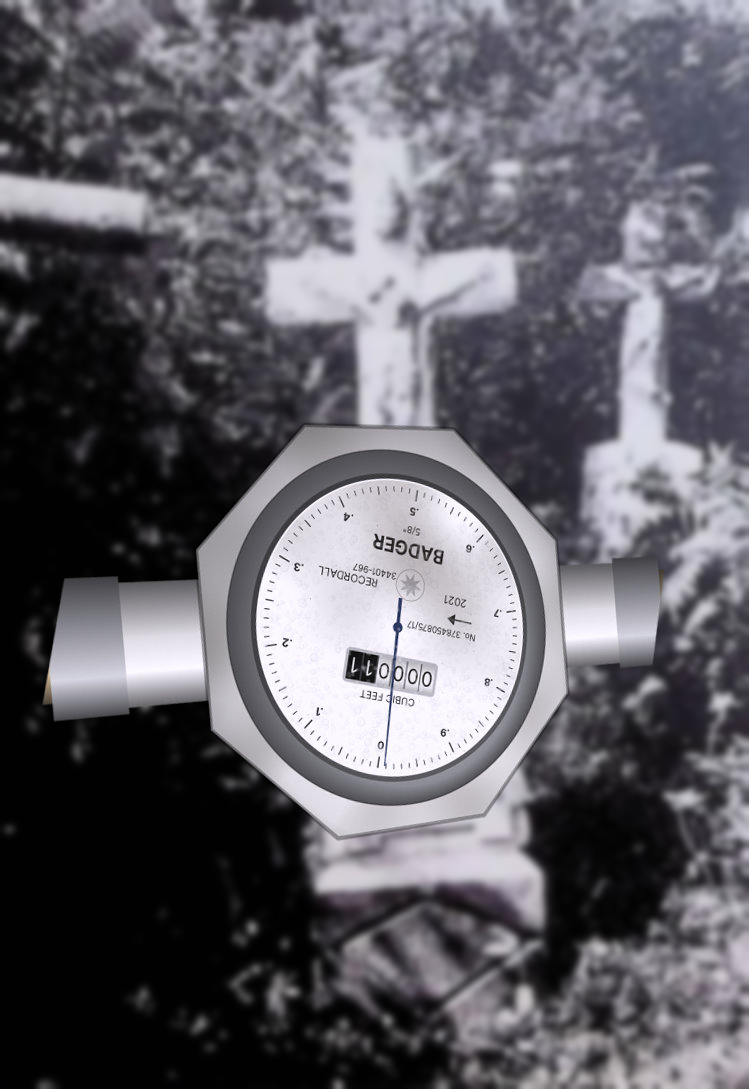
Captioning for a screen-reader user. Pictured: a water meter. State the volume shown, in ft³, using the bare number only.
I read 10.99
